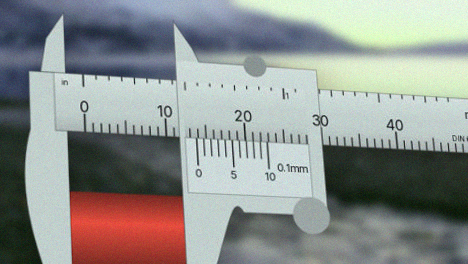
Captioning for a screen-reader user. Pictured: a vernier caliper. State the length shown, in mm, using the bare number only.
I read 13.8
